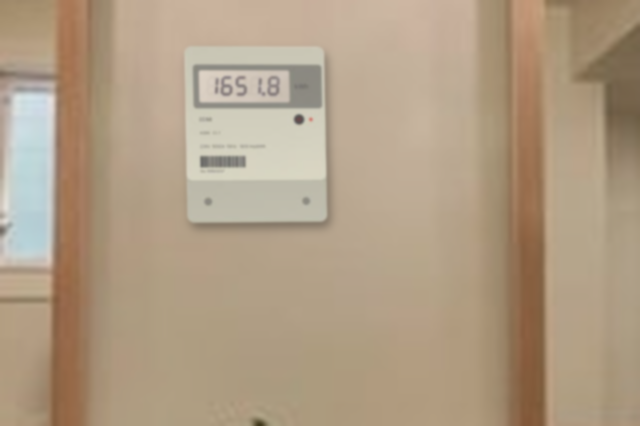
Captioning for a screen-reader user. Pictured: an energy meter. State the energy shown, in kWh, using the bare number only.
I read 1651.8
